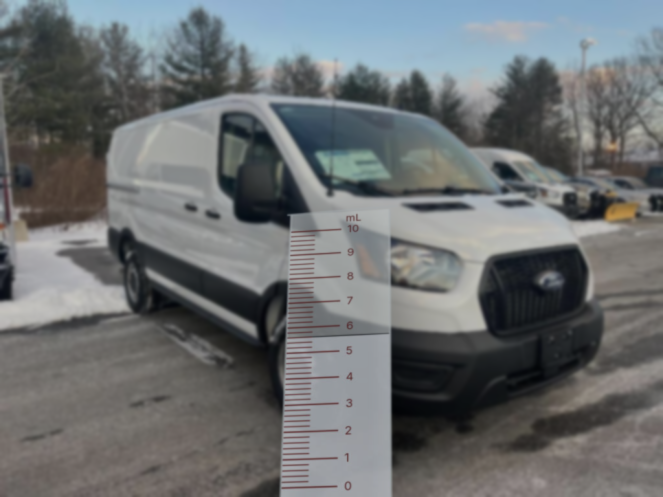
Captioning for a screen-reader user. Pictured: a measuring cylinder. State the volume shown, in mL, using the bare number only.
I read 5.6
